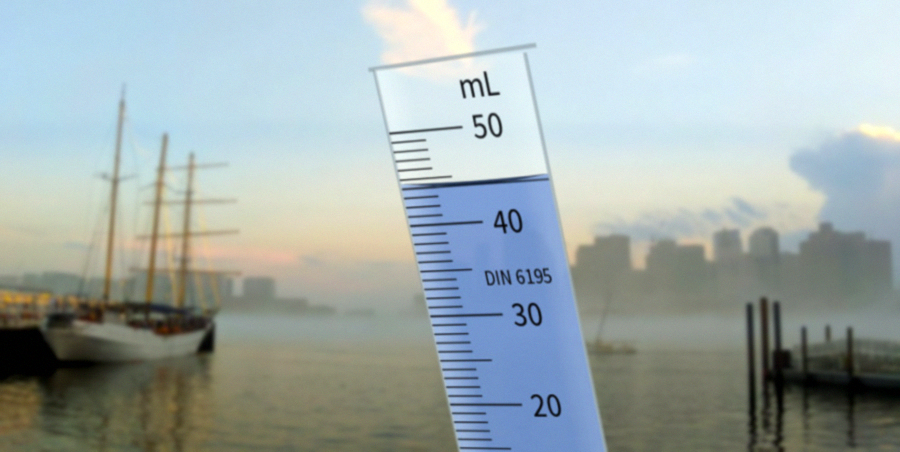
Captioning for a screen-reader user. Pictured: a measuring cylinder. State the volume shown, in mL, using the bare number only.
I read 44
